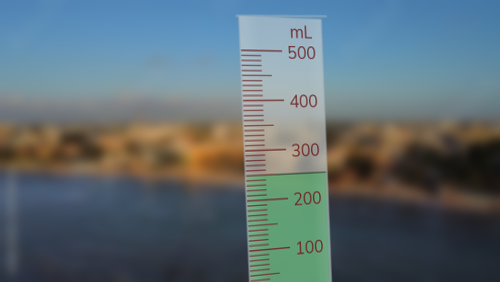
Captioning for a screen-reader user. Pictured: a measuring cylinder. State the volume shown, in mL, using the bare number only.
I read 250
